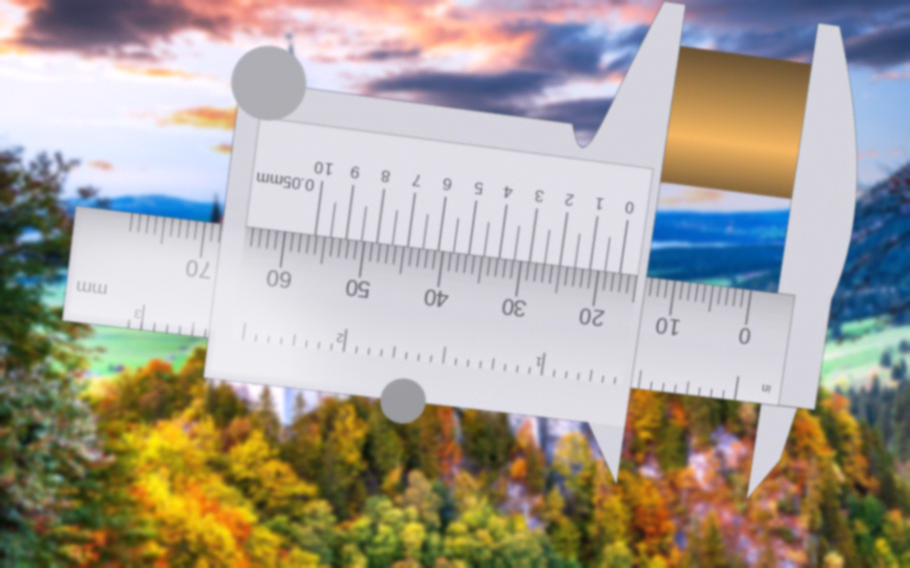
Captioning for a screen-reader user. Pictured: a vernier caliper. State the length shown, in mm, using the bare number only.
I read 17.2
